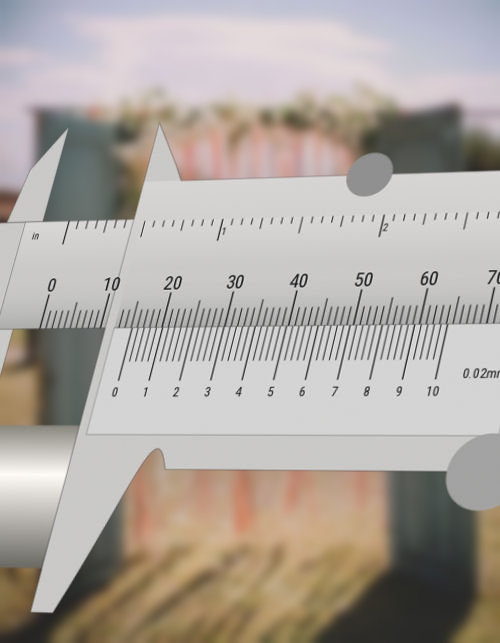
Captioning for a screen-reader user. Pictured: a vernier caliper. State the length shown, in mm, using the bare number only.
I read 15.2
